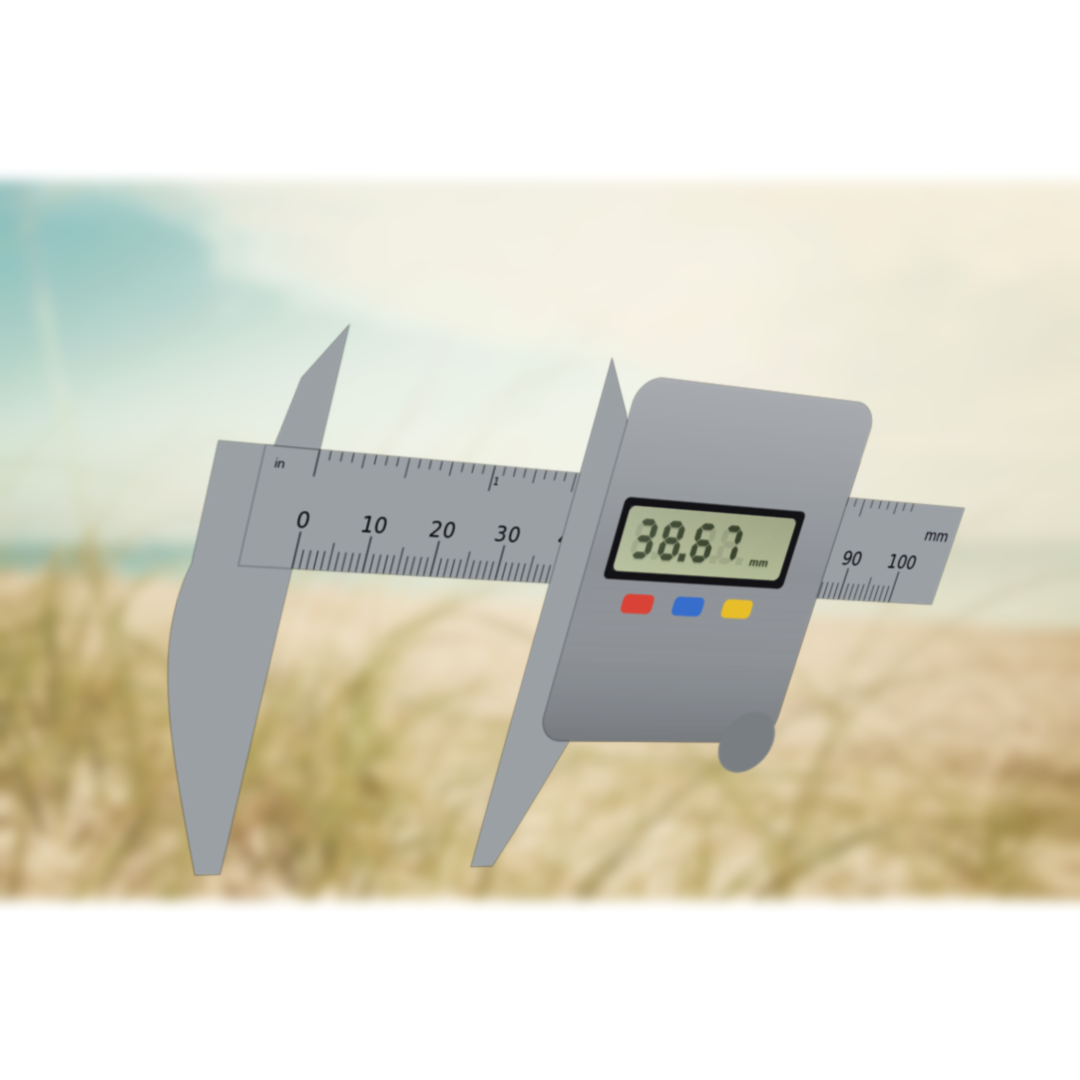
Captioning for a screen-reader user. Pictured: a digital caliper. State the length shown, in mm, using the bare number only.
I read 38.67
